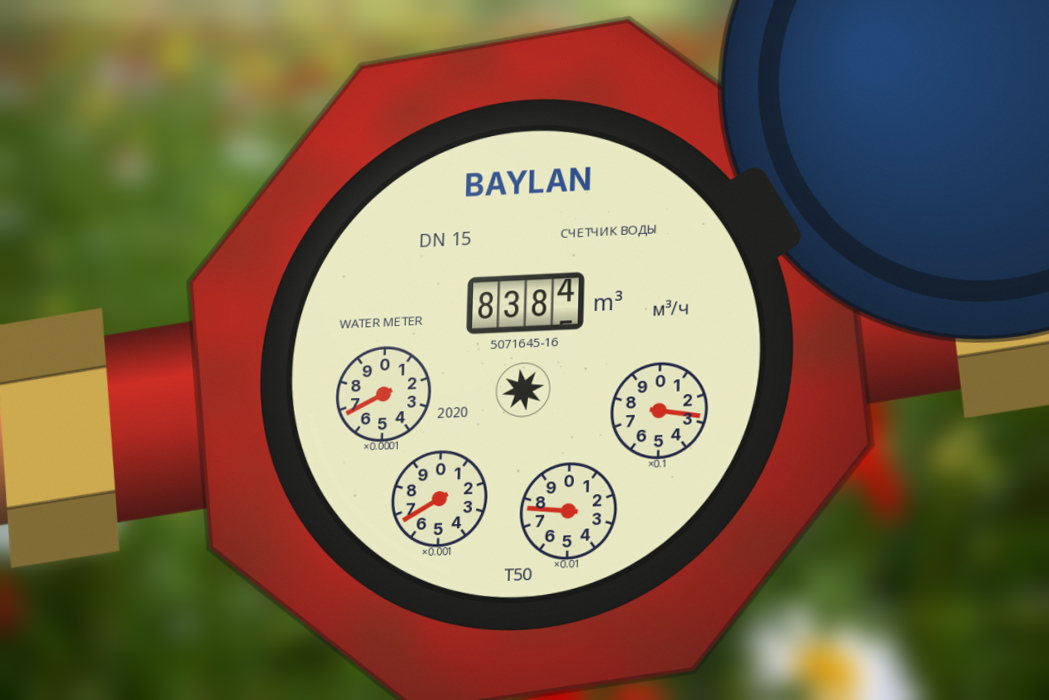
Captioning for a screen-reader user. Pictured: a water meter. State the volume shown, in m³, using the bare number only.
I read 8384.2766
